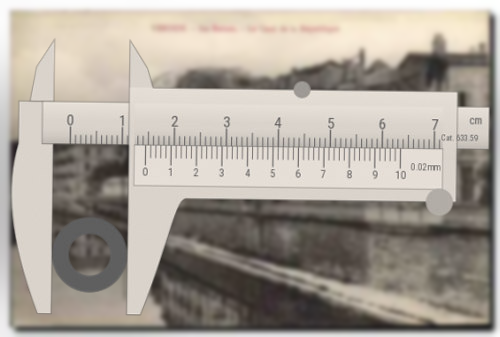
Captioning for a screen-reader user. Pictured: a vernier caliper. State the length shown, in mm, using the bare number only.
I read 14.5
